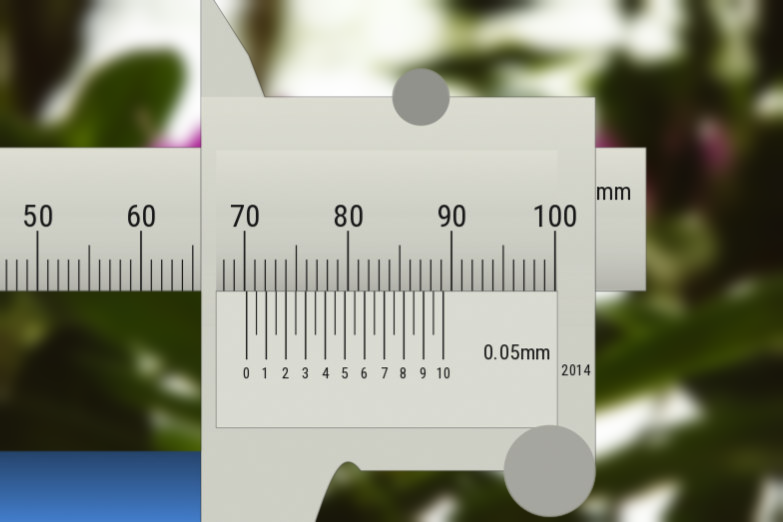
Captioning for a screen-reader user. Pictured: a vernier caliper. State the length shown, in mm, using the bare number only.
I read 70.2
